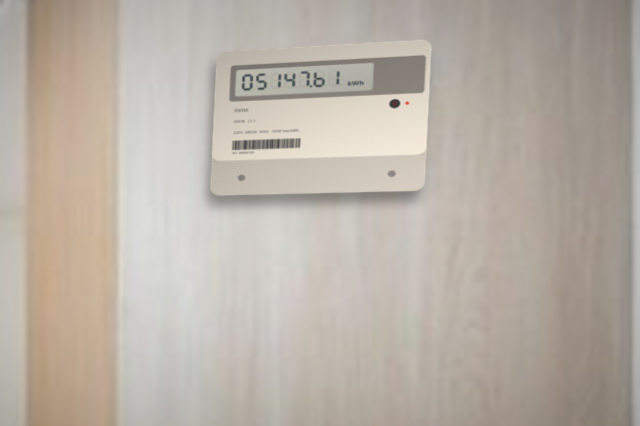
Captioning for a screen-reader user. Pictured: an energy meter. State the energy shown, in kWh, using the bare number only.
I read 5147.61
